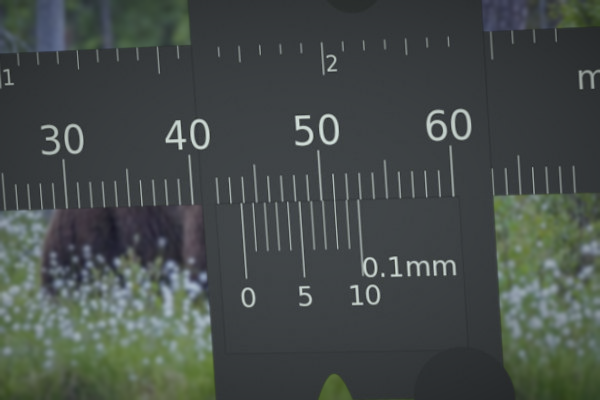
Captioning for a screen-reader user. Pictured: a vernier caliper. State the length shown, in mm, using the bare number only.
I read 43.8
